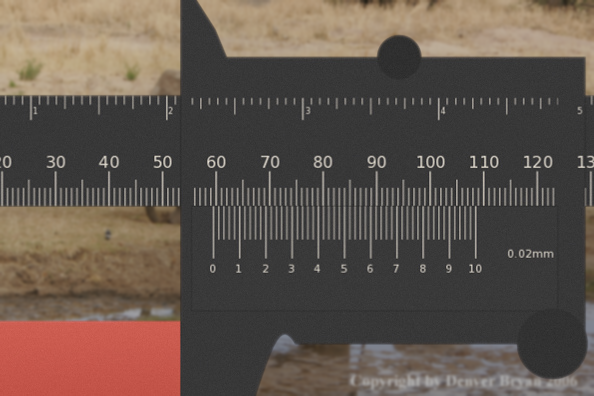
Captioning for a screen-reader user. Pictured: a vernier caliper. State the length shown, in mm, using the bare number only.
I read 59.5
